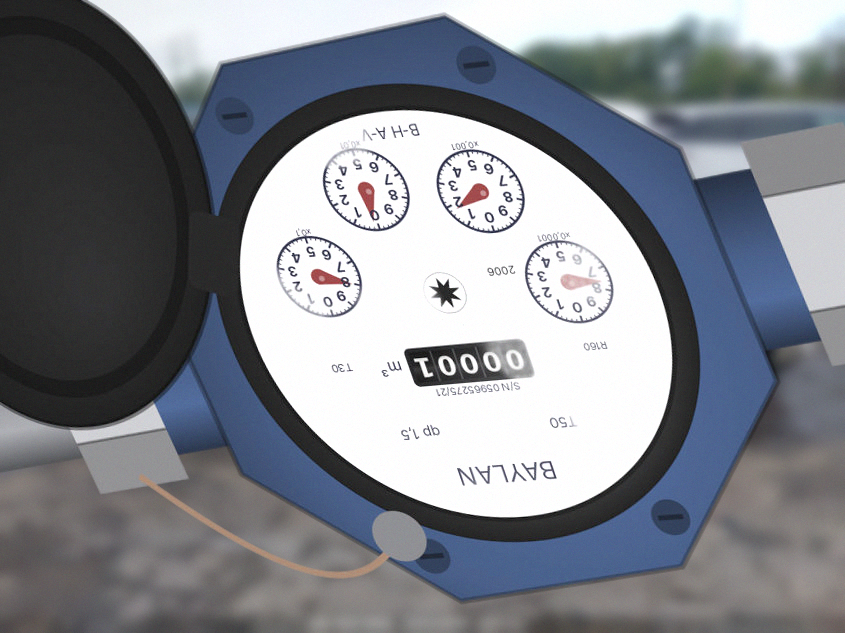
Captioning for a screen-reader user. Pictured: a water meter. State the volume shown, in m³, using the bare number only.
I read 1.8017
